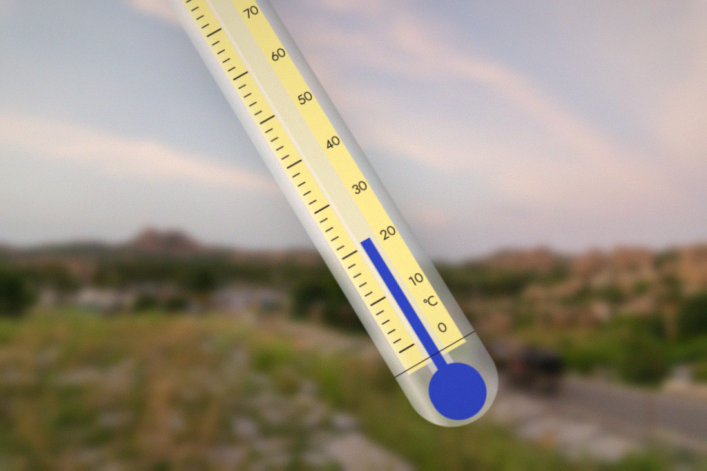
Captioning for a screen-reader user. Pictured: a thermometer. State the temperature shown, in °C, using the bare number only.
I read 21
